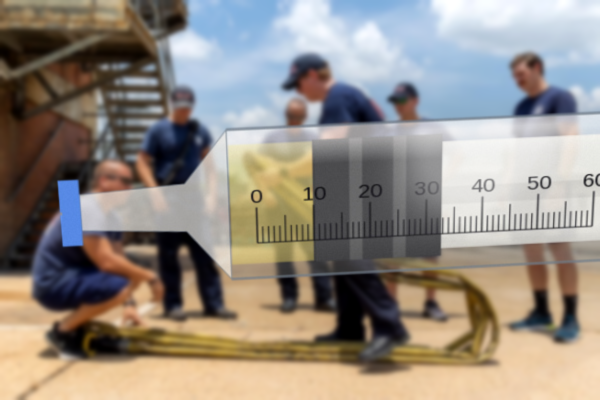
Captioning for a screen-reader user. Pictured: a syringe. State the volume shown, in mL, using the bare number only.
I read 10
